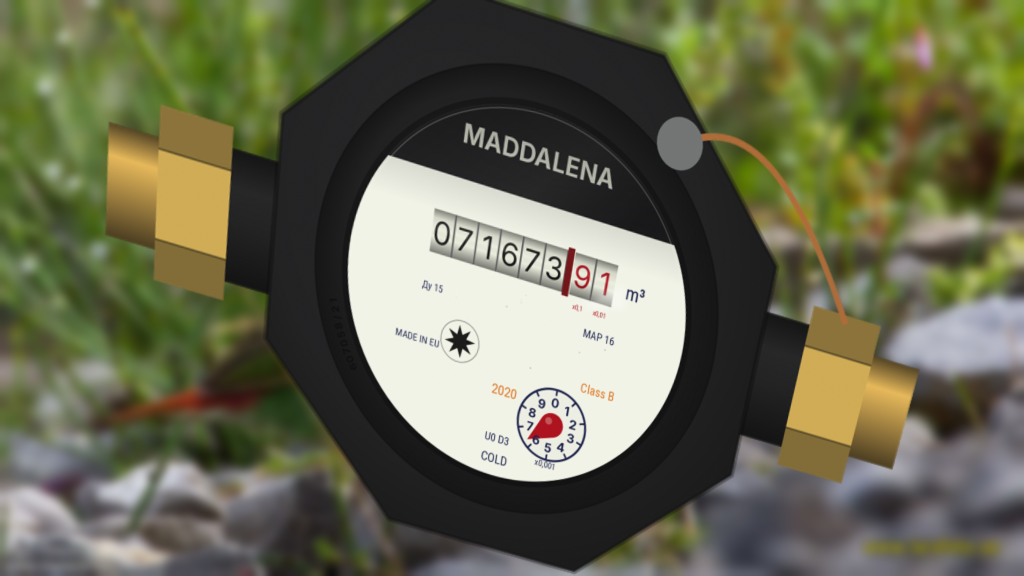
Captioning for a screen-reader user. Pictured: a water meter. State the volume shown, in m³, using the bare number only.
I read 71673.916
